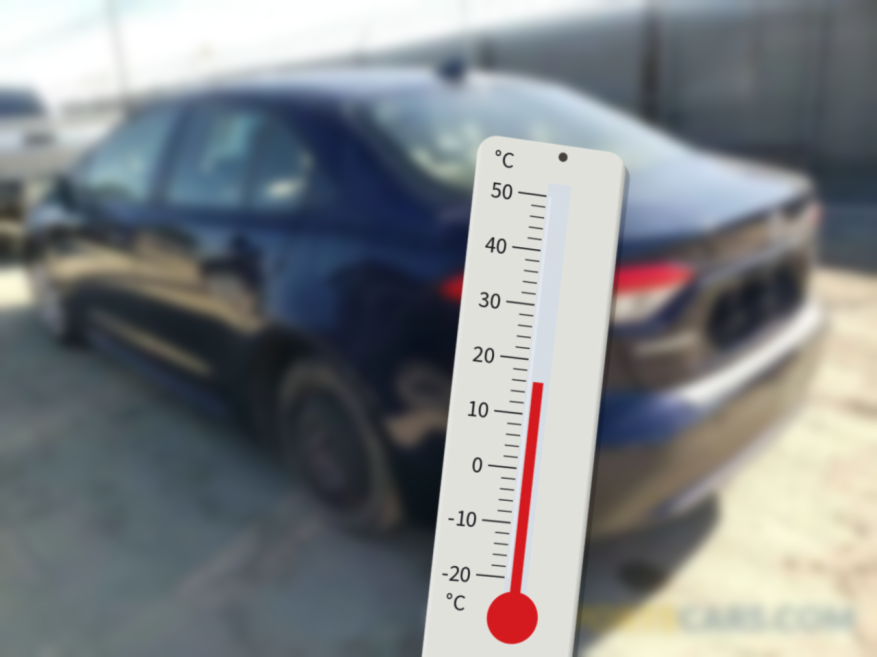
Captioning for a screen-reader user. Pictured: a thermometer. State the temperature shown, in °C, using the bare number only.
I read 16
